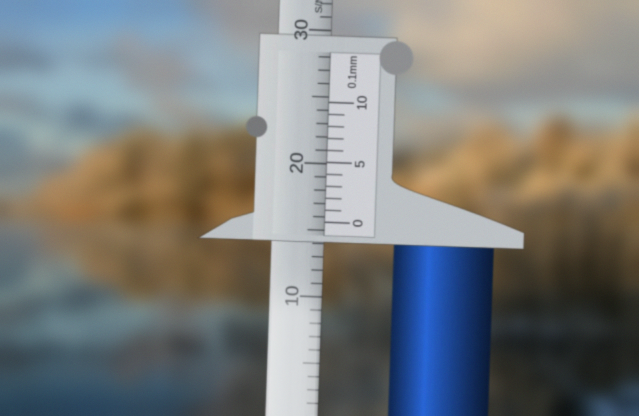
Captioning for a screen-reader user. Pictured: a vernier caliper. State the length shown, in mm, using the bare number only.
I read 15.6
